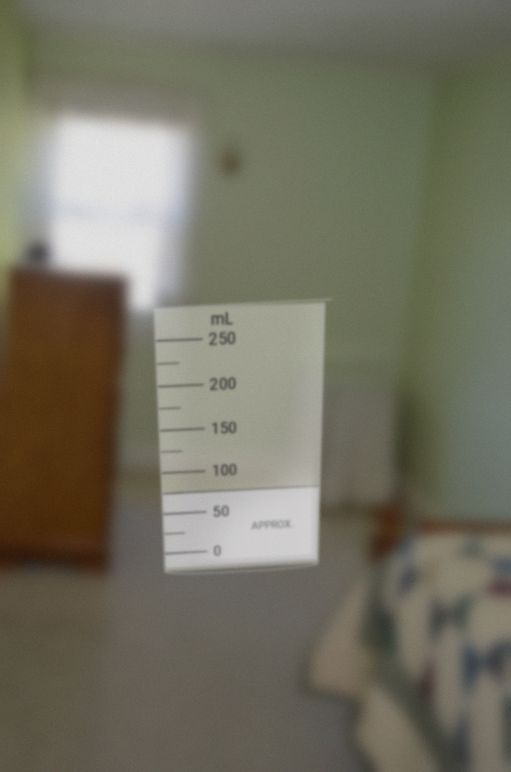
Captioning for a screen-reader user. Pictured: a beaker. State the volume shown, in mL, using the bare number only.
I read 75
